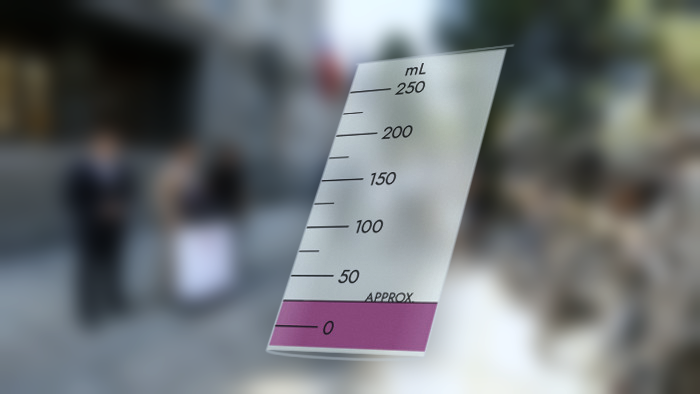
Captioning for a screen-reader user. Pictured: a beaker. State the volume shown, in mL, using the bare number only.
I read 25
